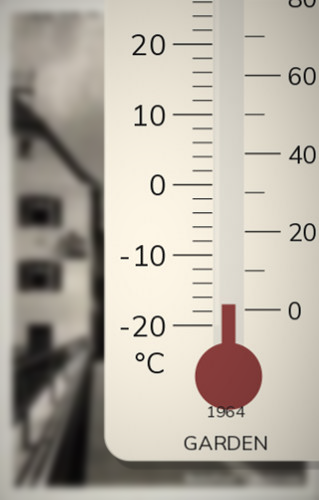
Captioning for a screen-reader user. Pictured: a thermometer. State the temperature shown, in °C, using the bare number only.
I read -17
